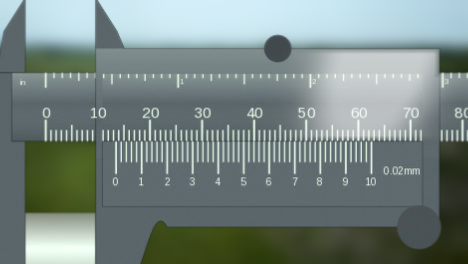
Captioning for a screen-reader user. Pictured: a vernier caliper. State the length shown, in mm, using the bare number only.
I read 13.5
